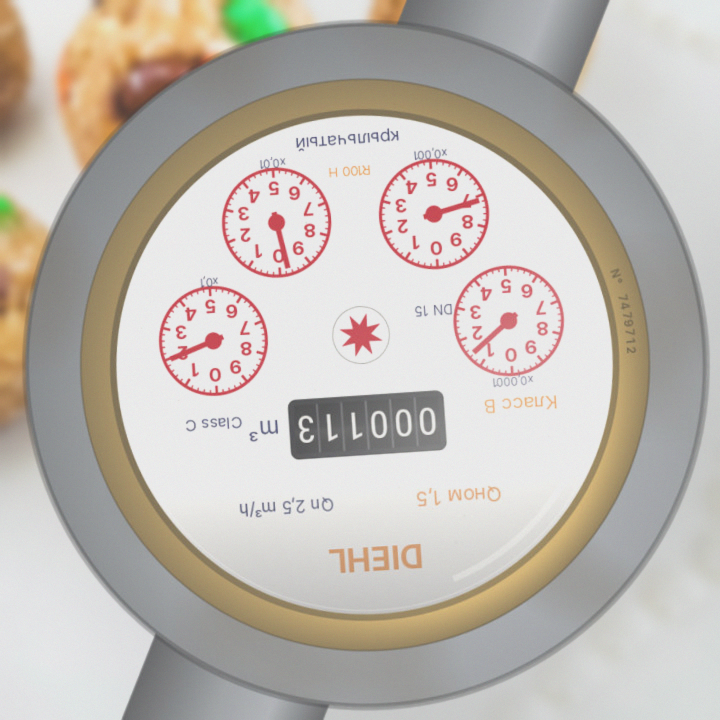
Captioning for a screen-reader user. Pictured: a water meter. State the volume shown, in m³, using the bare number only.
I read 113.1971
